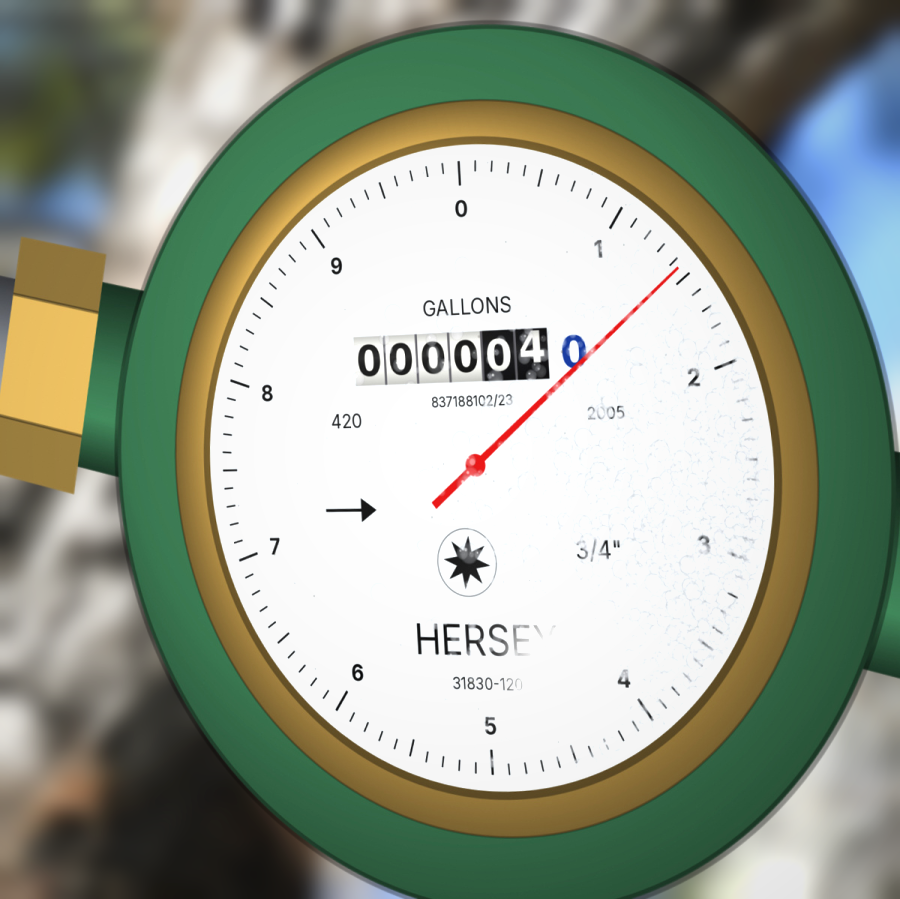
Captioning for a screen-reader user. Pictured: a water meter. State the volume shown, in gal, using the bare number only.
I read 41.4
